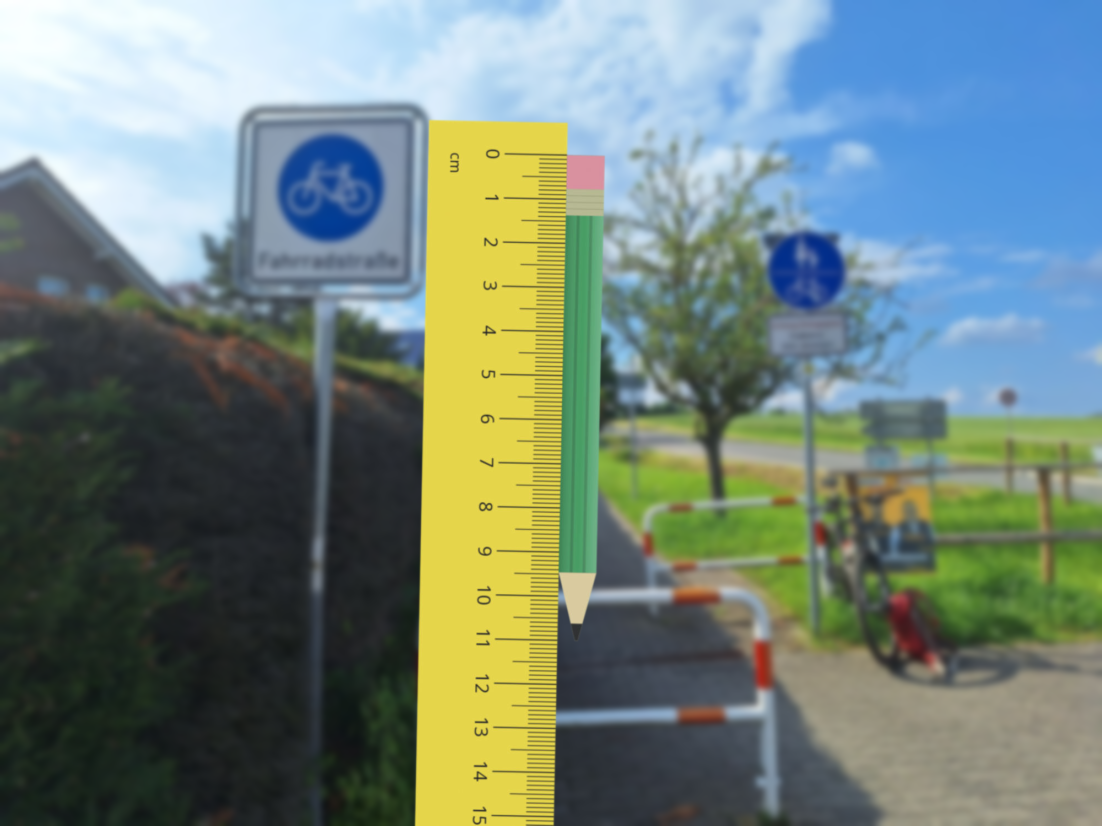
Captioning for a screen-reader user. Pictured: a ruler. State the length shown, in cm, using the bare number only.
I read 11
